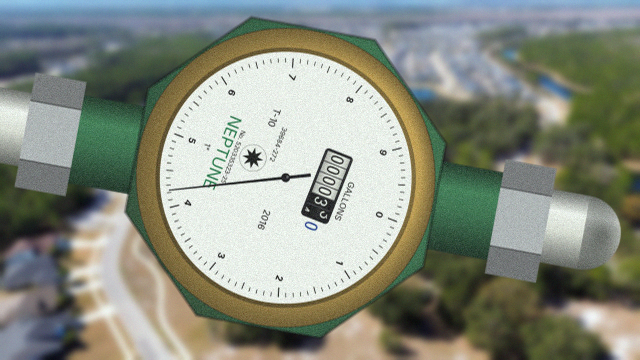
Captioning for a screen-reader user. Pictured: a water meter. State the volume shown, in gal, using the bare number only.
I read 334.2
